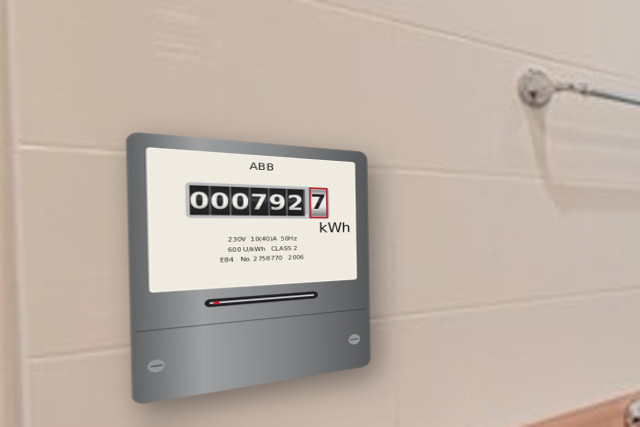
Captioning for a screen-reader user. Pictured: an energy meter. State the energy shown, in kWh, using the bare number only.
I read 792.7
